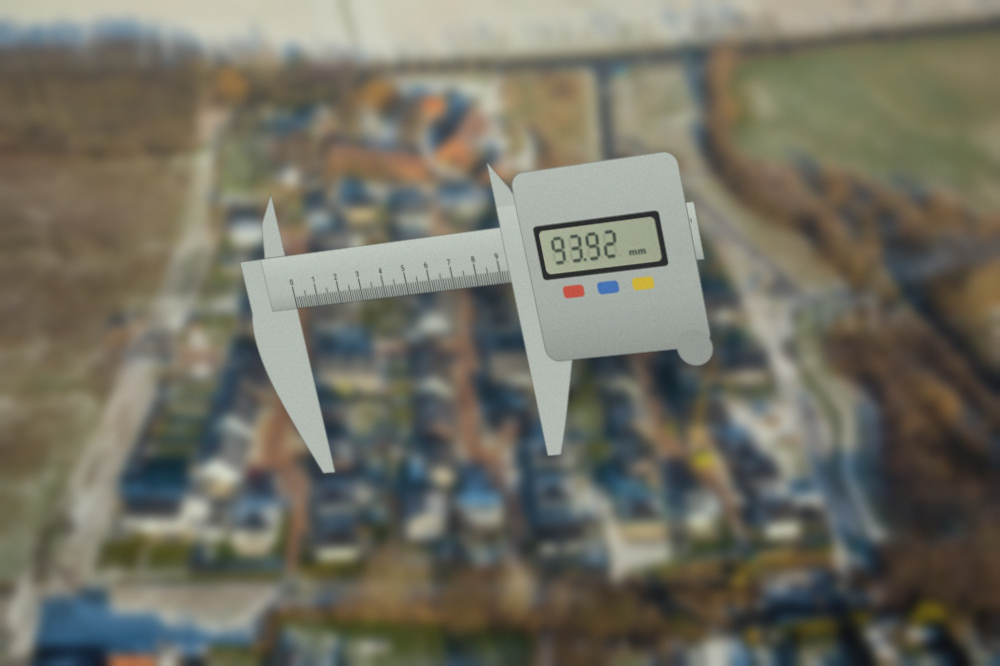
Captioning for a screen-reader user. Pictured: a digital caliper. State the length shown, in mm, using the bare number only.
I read 93.92
